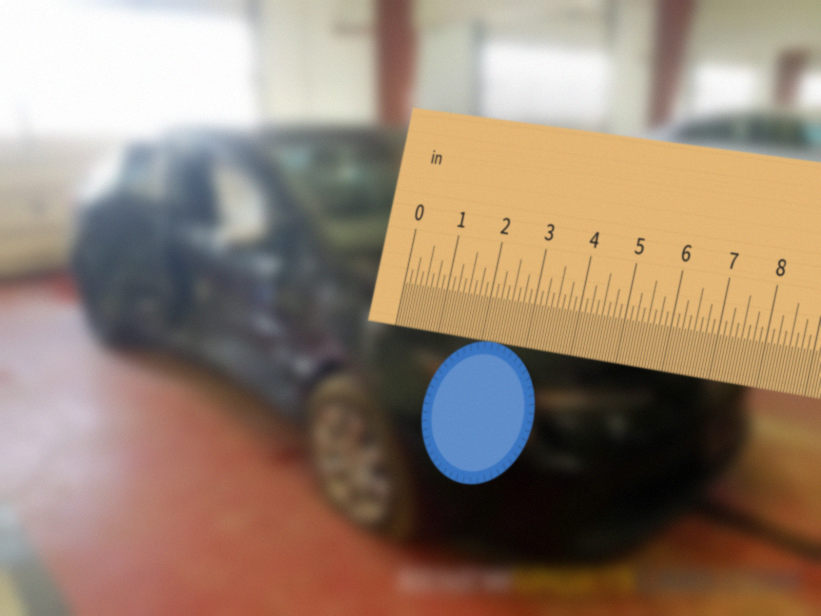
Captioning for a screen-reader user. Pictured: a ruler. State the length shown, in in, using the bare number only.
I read 2.5
